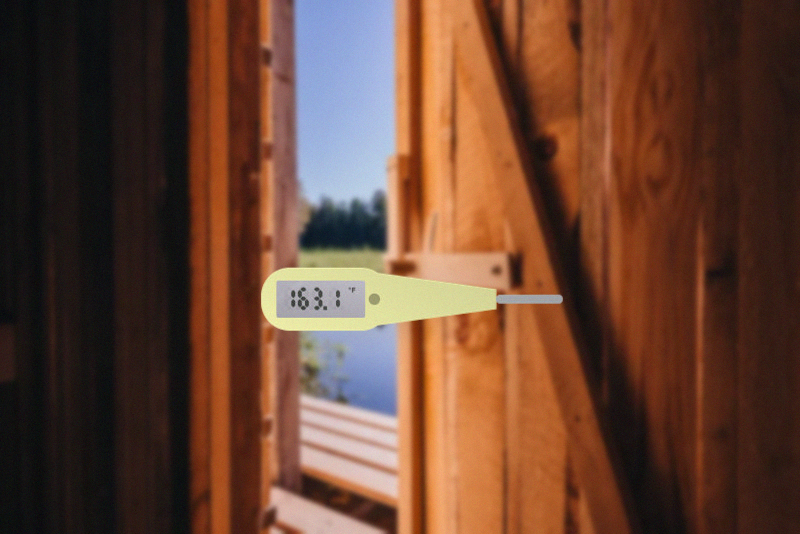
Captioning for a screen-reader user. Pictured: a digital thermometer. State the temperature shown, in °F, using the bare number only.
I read 163.1
